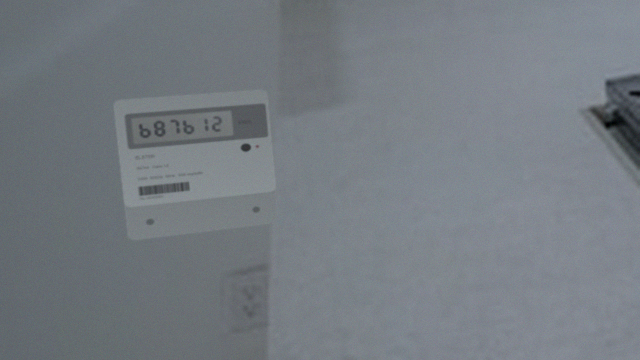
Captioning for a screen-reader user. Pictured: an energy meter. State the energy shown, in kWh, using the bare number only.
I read 687612
